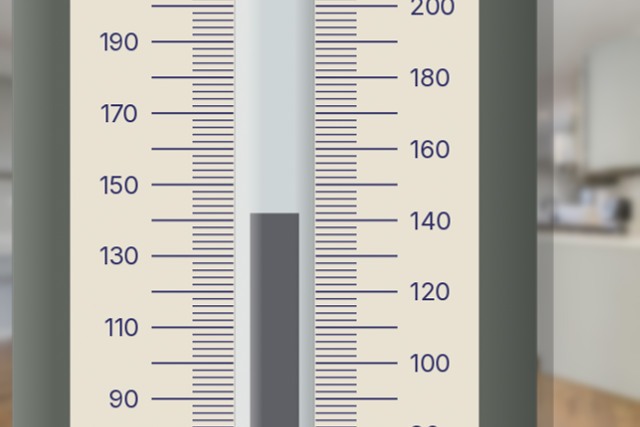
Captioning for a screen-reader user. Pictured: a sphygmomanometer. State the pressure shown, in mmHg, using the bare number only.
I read 142
